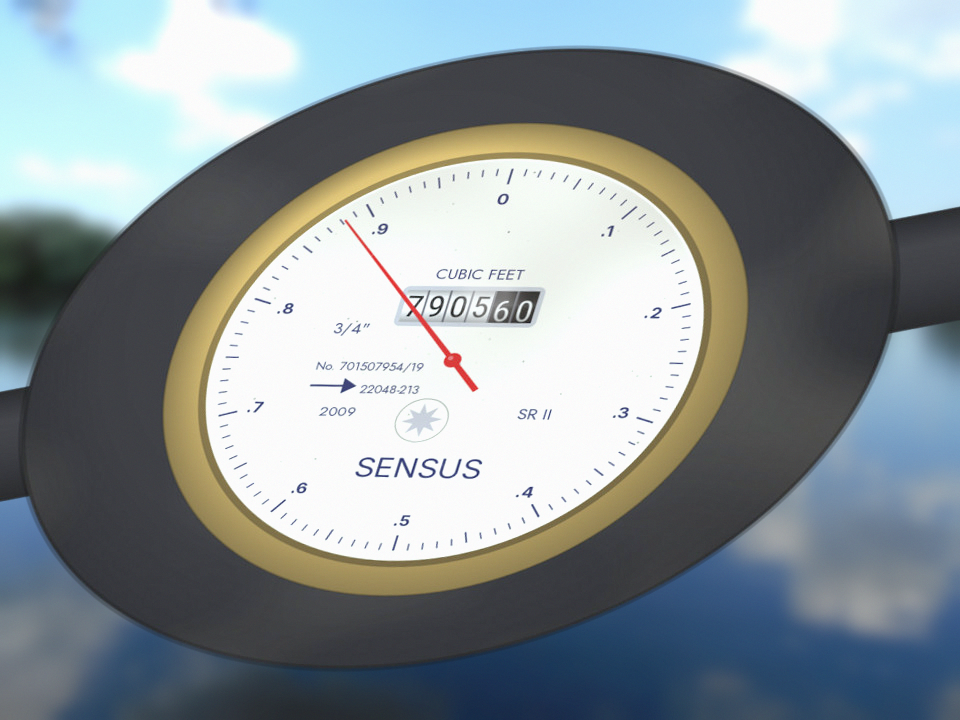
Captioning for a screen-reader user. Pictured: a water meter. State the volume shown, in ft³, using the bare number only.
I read 790559.88
